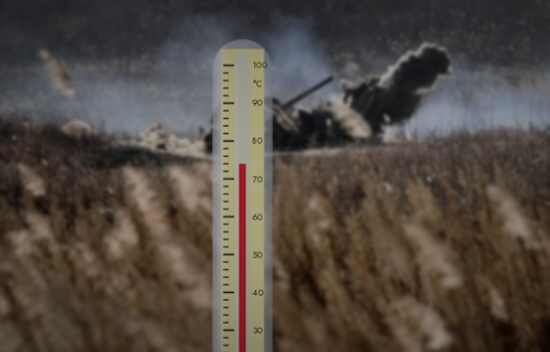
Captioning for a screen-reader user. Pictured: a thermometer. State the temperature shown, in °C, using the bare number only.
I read 74
